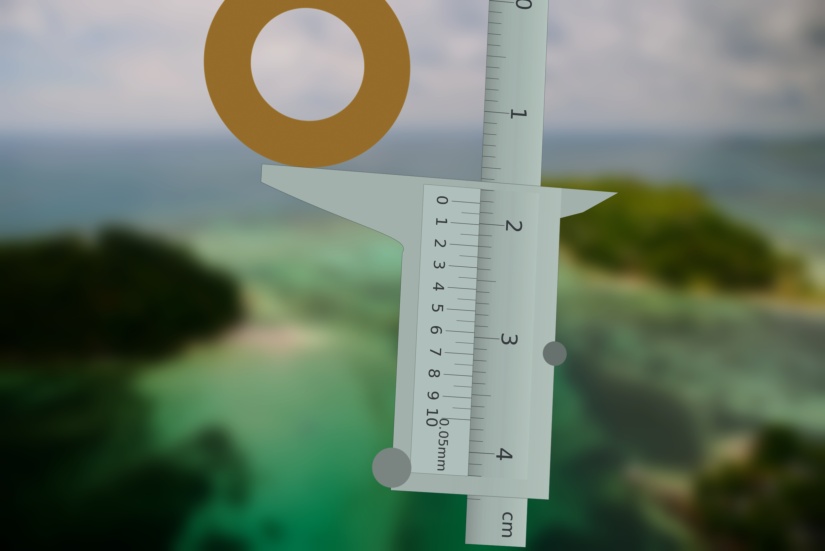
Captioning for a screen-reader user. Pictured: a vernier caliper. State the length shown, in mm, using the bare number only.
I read 18.2
